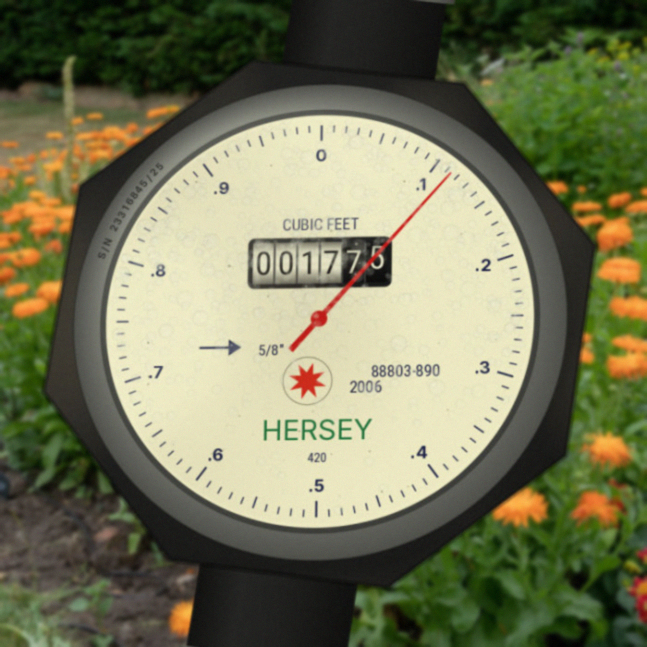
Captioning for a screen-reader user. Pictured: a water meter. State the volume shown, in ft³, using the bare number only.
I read 1775.11
